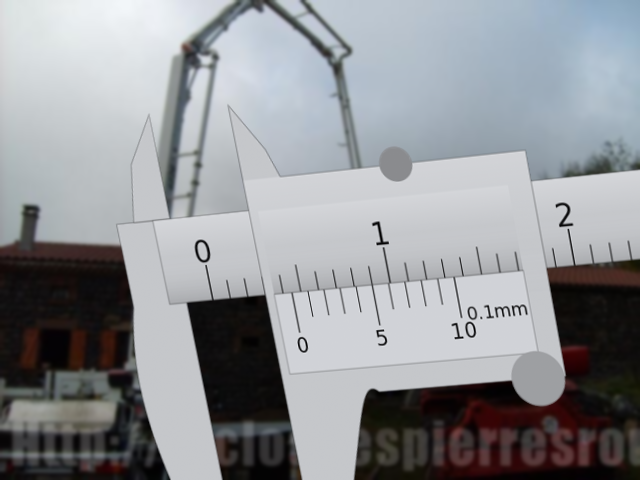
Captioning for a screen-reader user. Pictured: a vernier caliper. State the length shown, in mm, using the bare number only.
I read 4.5
